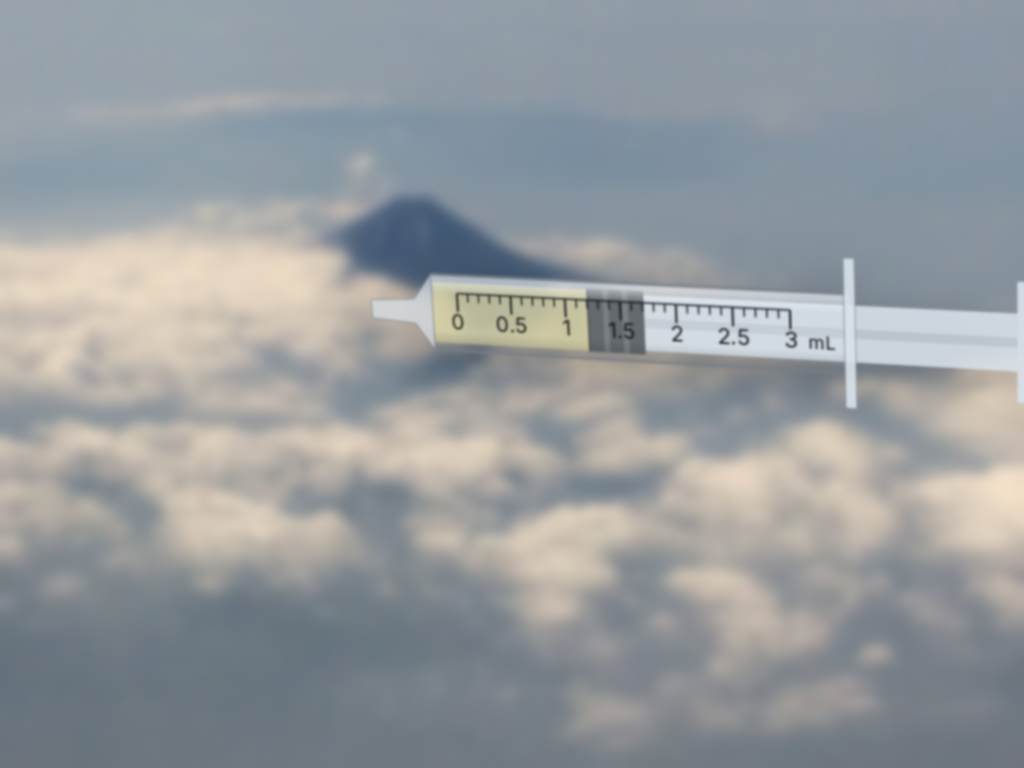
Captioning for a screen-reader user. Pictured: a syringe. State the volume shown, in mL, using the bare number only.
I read 1.2
